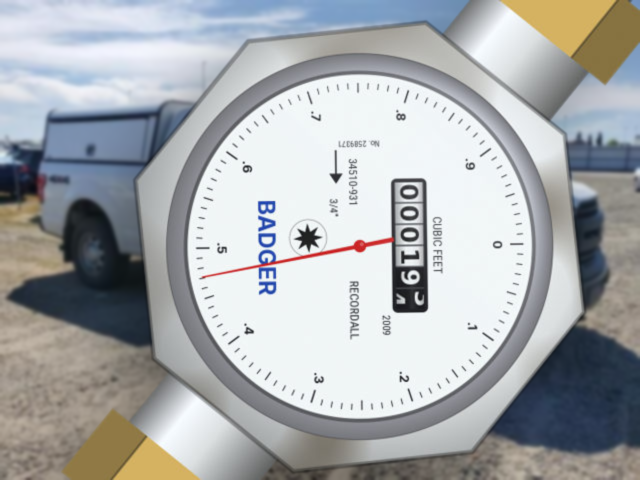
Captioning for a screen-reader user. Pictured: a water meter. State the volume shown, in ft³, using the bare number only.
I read 193.47
